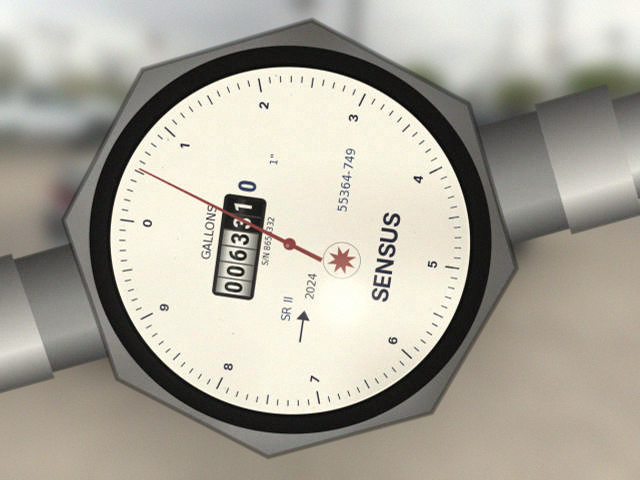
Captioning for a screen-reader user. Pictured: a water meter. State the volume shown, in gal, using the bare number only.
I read 63310.5
